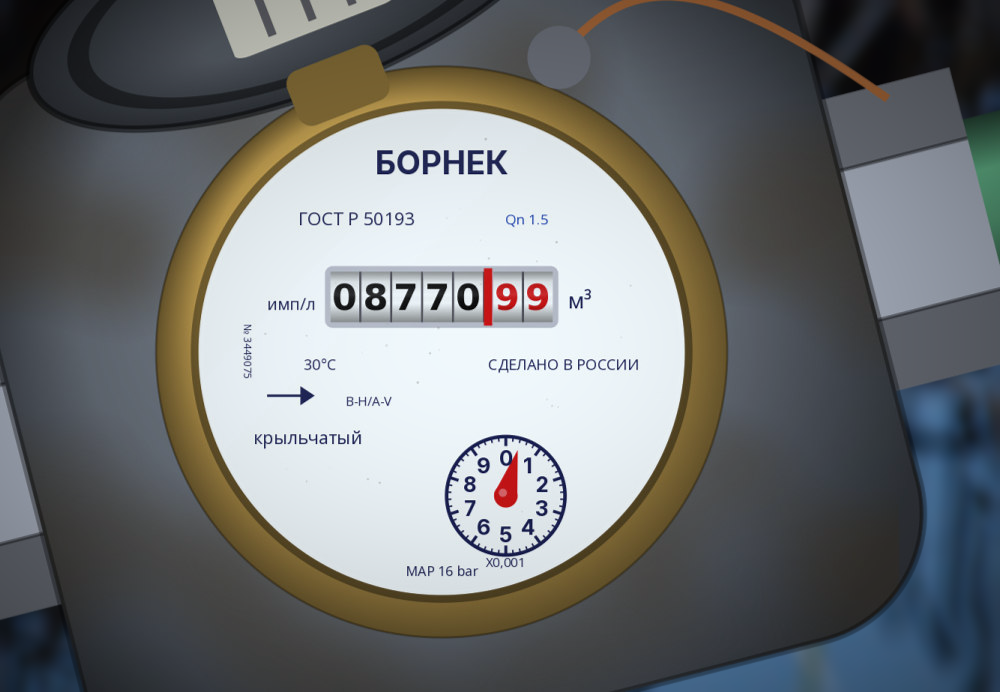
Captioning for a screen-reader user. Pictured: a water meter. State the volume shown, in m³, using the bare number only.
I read 8770.990
